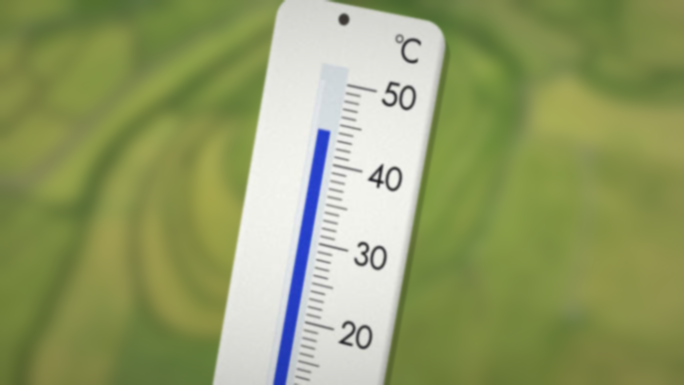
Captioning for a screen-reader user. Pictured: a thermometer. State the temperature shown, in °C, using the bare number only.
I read 44
